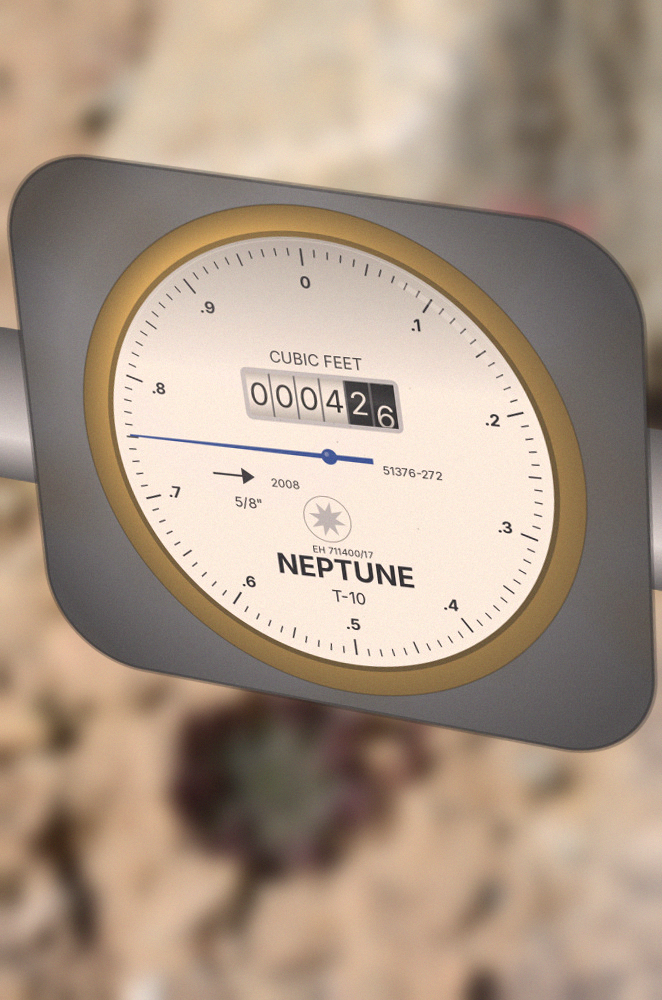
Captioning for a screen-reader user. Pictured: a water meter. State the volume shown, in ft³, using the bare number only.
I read 425.75
